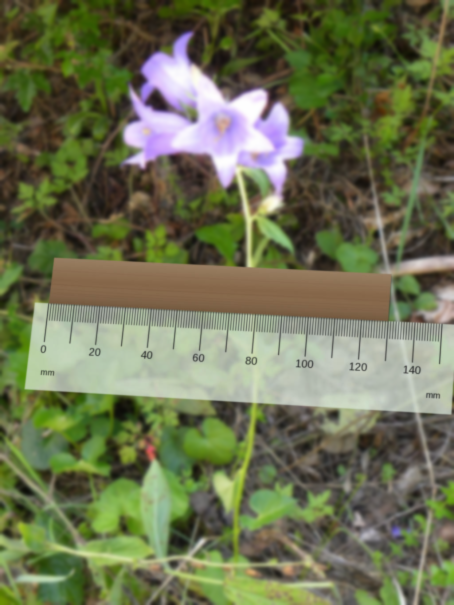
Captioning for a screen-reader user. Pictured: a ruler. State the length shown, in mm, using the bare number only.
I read 130
